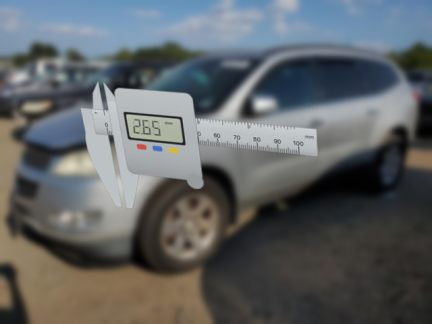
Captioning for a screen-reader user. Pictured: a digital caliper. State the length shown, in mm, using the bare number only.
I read 2.65
